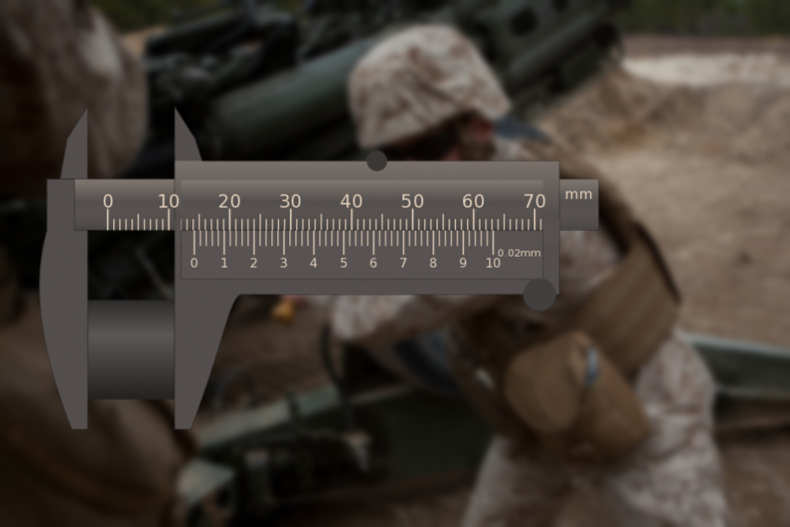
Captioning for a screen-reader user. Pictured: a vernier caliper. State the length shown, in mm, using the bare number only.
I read 14.2
